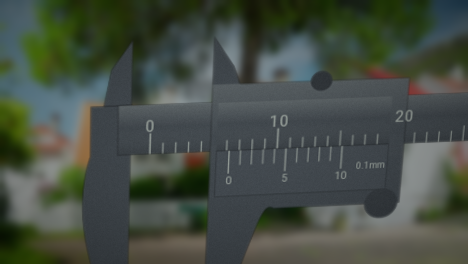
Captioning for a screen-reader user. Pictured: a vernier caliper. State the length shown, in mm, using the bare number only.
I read 6.2
